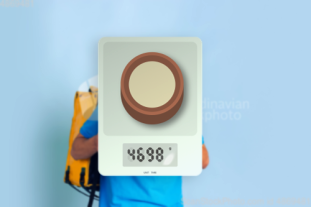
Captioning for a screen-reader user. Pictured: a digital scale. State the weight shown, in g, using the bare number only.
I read 4698
